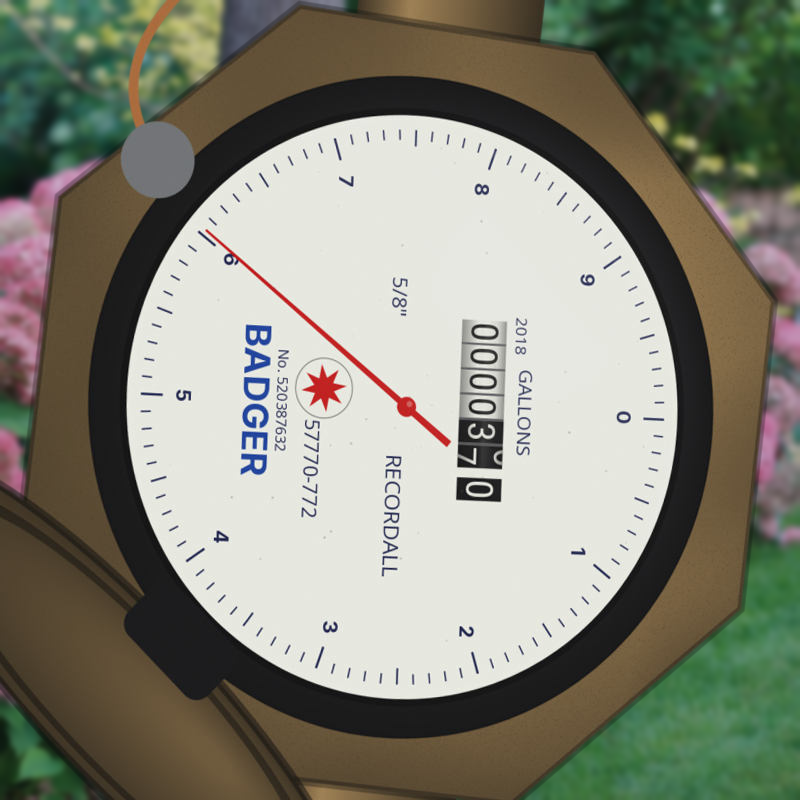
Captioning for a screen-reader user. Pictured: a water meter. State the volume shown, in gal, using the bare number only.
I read 366.0
